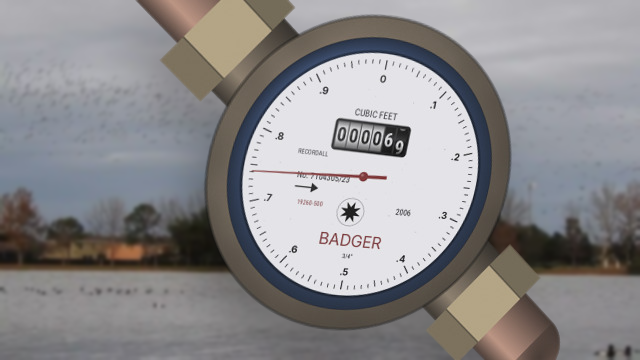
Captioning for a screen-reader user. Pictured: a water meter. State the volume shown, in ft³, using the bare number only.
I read 68.74
